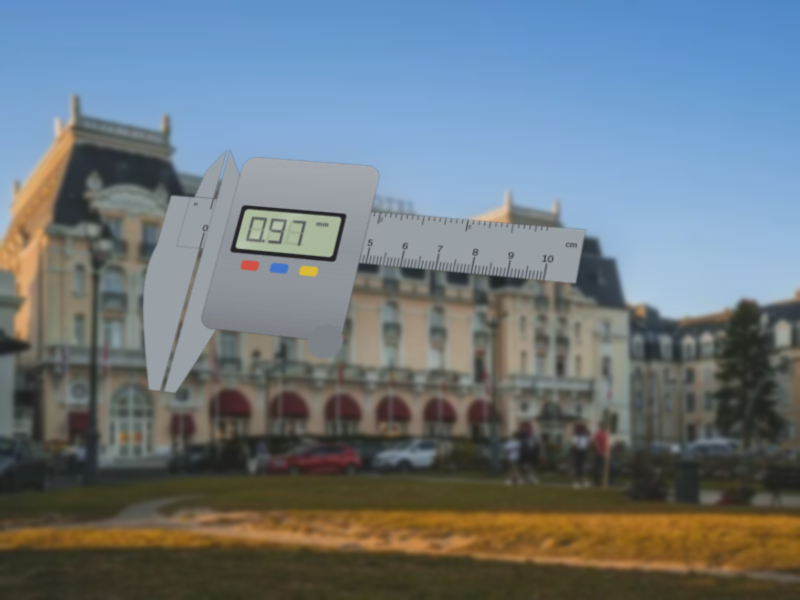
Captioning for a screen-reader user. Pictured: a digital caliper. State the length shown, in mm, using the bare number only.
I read 0.97
